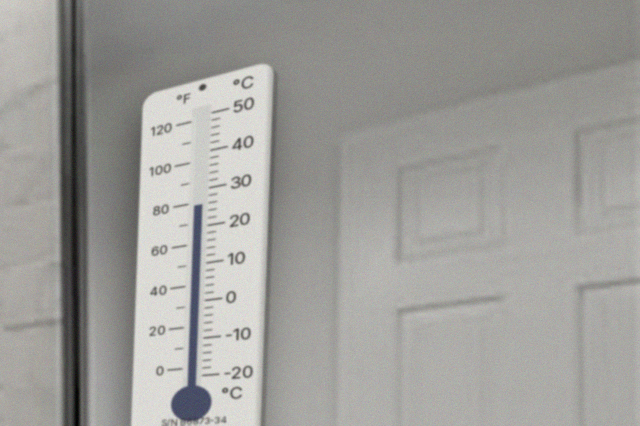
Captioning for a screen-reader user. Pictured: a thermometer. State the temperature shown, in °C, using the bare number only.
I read 26
